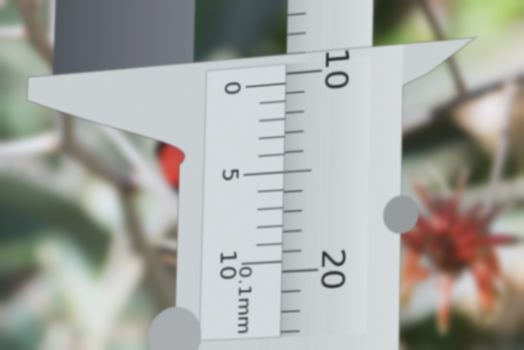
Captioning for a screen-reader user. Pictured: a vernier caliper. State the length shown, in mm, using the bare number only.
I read 10.5
